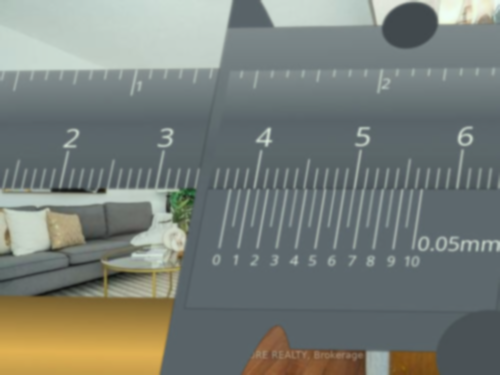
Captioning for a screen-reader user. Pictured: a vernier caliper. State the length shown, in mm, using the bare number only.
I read 37.6
